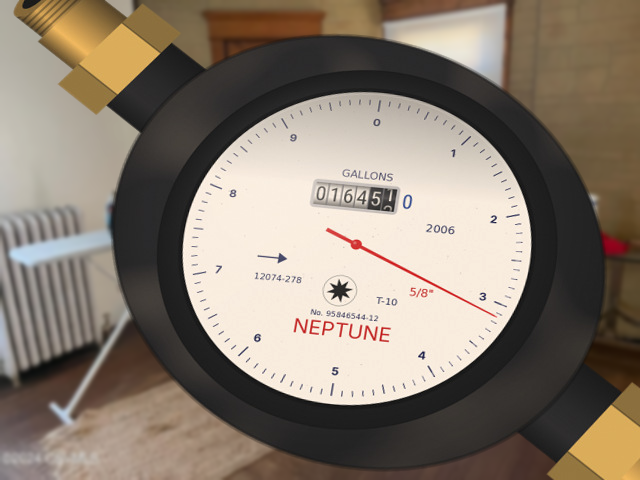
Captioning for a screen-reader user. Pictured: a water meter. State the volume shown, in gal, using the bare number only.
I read 164513.1
